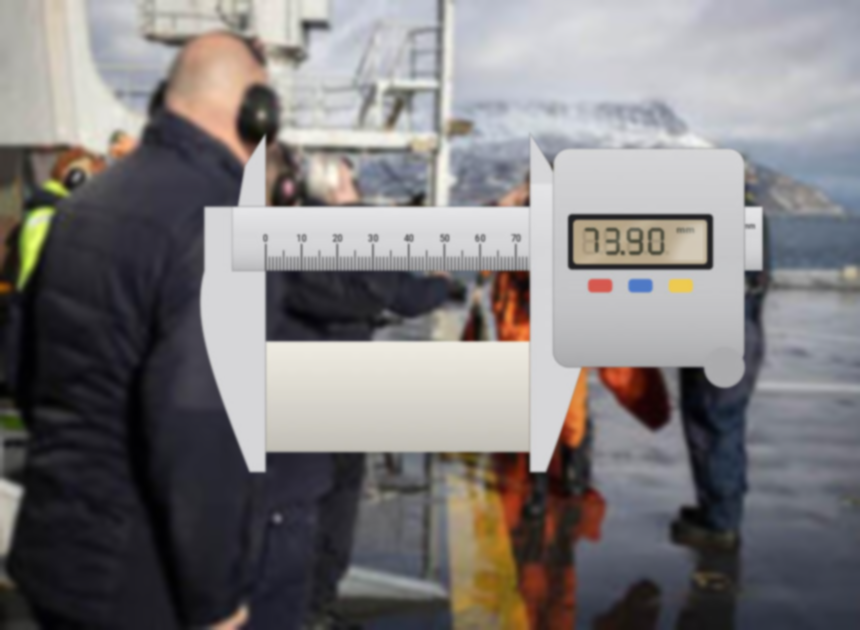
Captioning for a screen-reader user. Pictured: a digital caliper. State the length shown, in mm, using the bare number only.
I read 73.90
